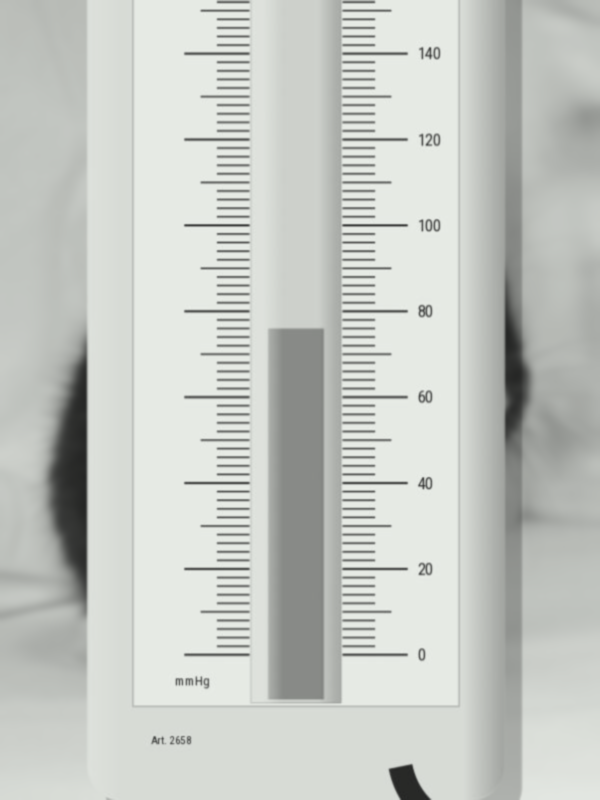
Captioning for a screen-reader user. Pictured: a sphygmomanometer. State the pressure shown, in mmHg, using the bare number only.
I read 76
